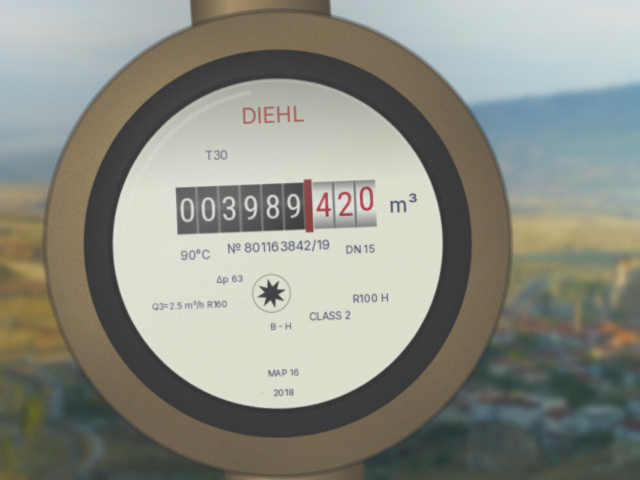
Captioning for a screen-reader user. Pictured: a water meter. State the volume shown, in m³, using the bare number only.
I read 3989.420
